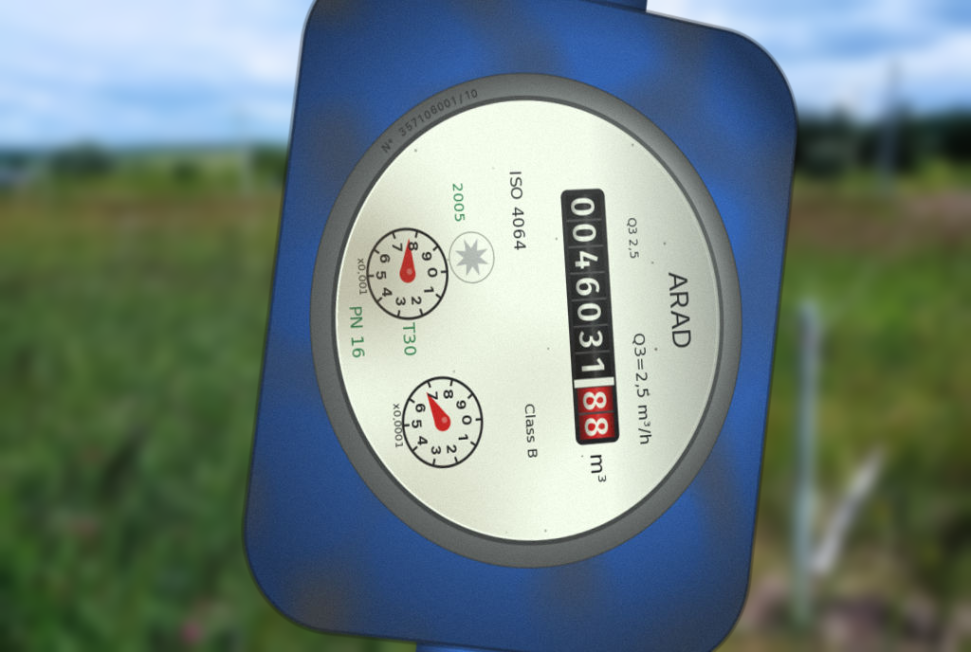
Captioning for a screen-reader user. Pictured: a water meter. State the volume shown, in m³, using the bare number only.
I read 46031.8876
